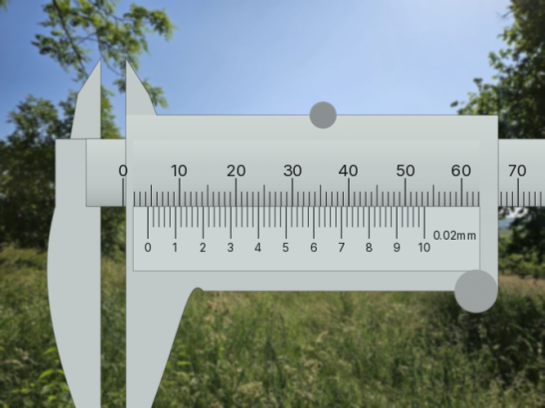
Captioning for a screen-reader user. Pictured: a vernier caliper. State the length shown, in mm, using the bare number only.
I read 4.4
